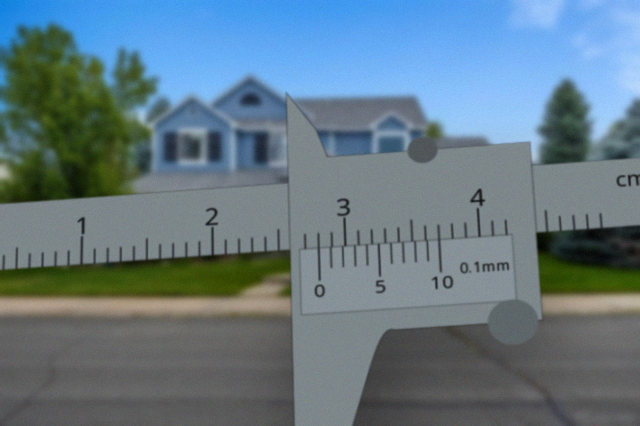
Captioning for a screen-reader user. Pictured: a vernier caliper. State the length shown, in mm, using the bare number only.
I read 28.0
